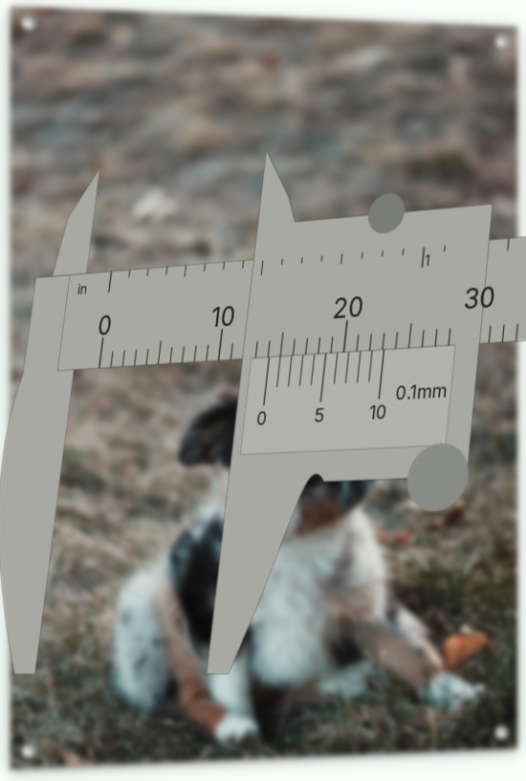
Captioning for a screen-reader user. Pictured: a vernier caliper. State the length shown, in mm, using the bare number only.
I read 14.1
